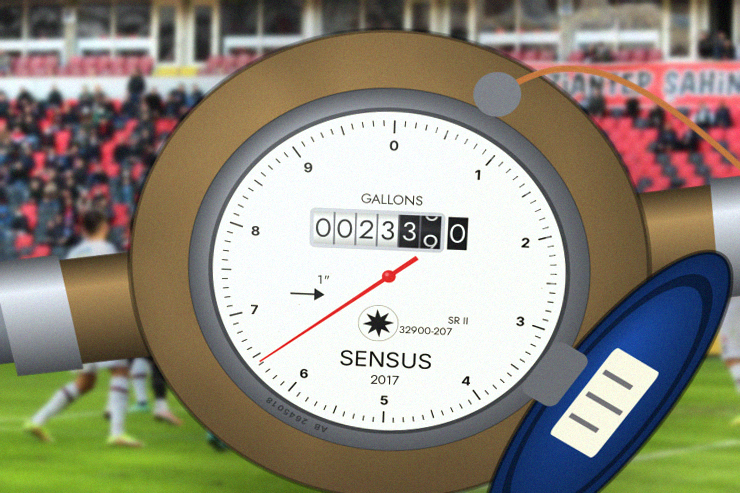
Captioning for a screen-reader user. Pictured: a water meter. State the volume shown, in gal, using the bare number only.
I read 23386.4
